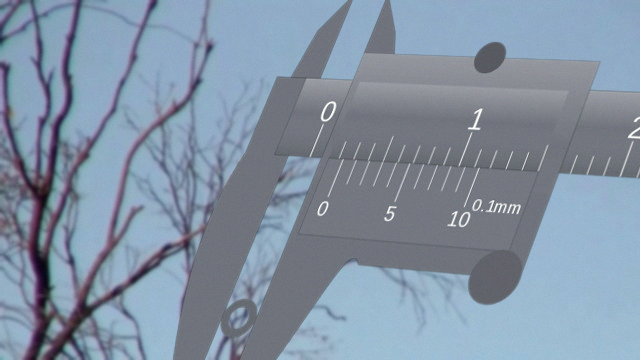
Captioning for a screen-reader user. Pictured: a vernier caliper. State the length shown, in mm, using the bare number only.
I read 2.3
